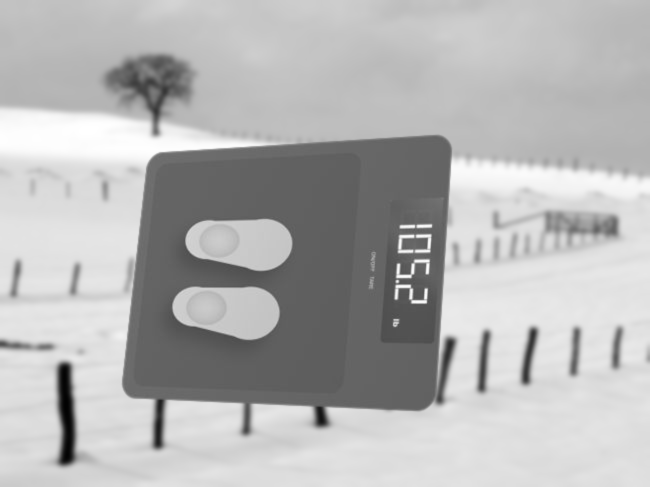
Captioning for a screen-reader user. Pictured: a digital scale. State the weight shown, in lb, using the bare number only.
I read 105.2
